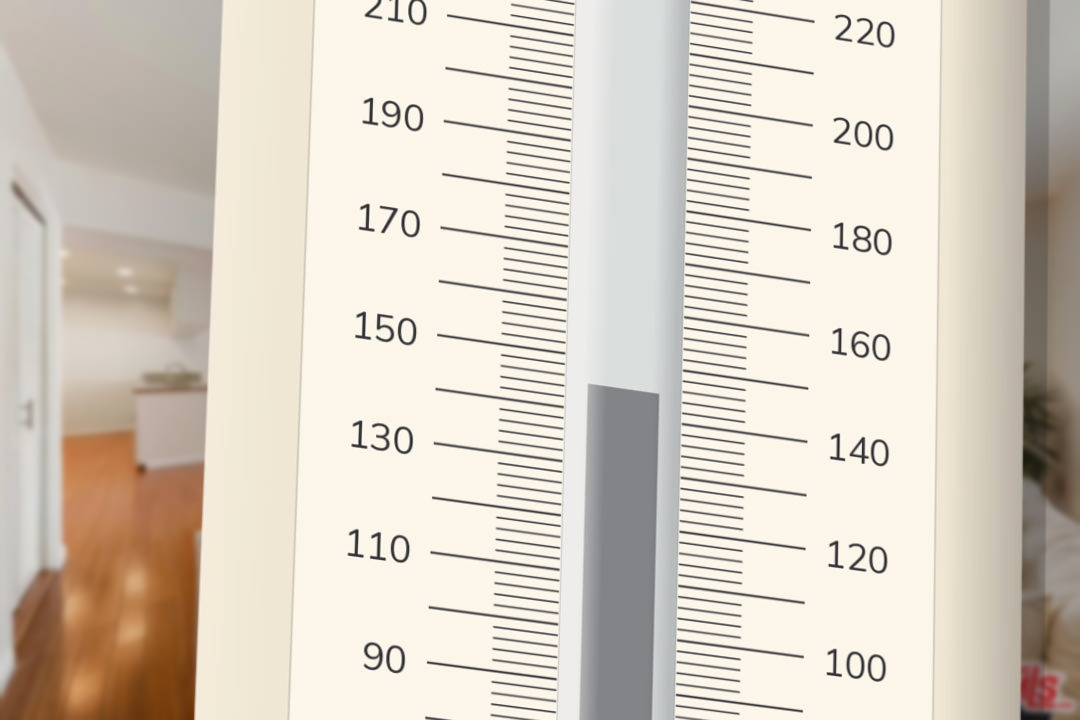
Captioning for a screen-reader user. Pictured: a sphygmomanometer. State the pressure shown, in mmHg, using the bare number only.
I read 145
